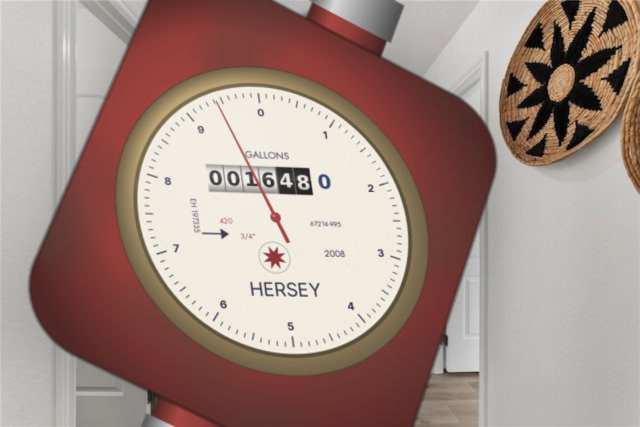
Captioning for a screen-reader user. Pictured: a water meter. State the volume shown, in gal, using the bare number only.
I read 16479.4
